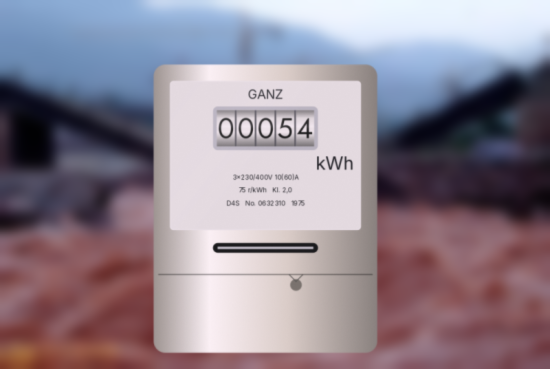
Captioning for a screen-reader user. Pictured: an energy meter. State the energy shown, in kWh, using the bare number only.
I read 54
